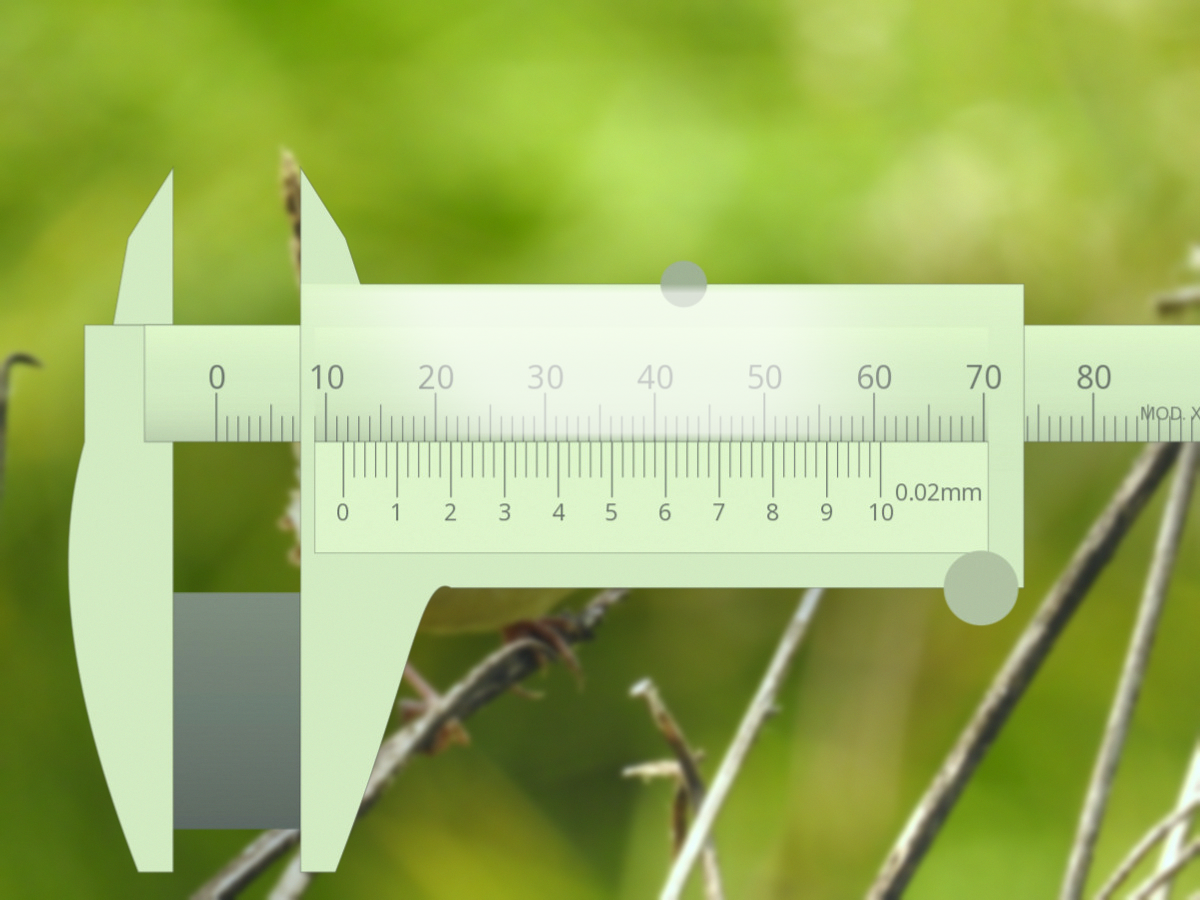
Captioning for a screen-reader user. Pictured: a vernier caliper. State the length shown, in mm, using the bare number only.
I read 11.6
